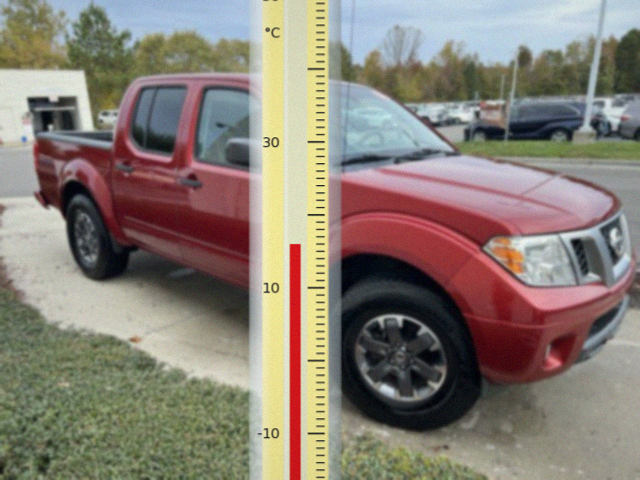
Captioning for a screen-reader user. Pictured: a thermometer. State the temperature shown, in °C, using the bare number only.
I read 16
